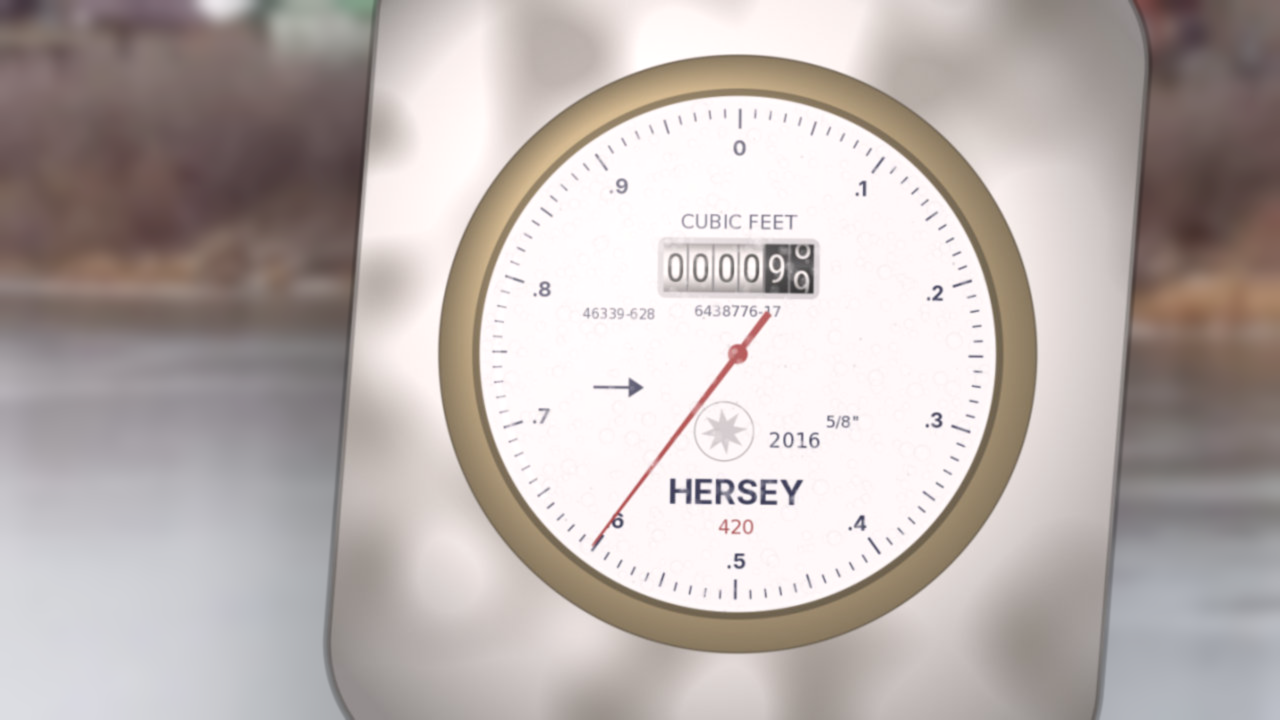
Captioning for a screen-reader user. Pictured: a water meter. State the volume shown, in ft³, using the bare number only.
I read 98.60
